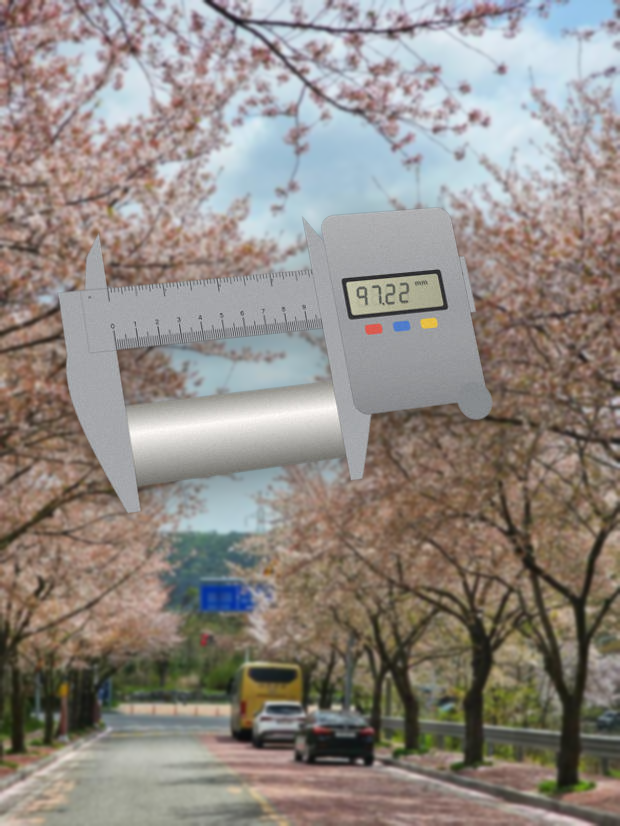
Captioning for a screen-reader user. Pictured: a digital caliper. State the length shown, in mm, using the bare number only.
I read 97.22
